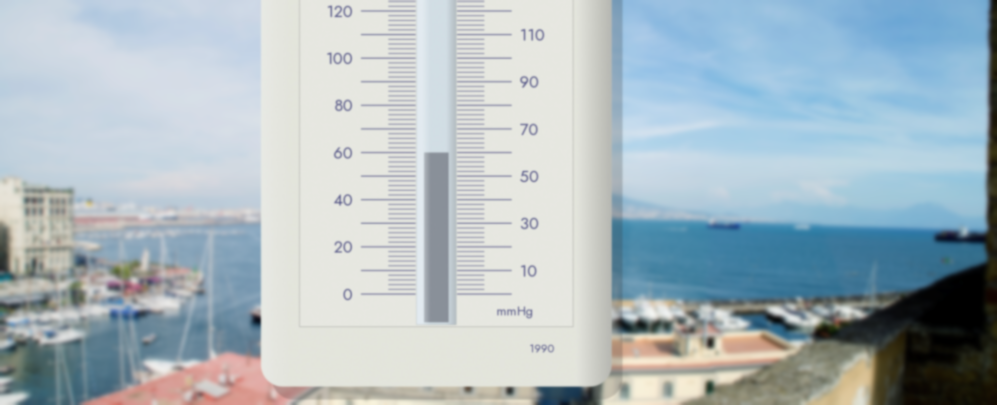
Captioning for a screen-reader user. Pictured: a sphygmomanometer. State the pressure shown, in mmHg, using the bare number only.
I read 60
